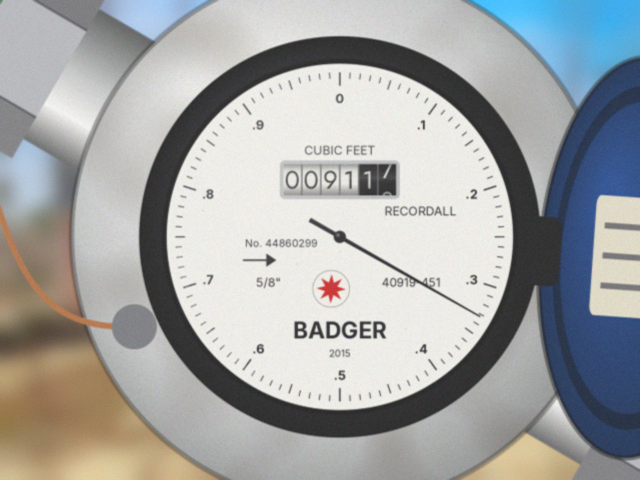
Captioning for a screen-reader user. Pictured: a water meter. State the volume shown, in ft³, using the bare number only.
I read 9117.33
